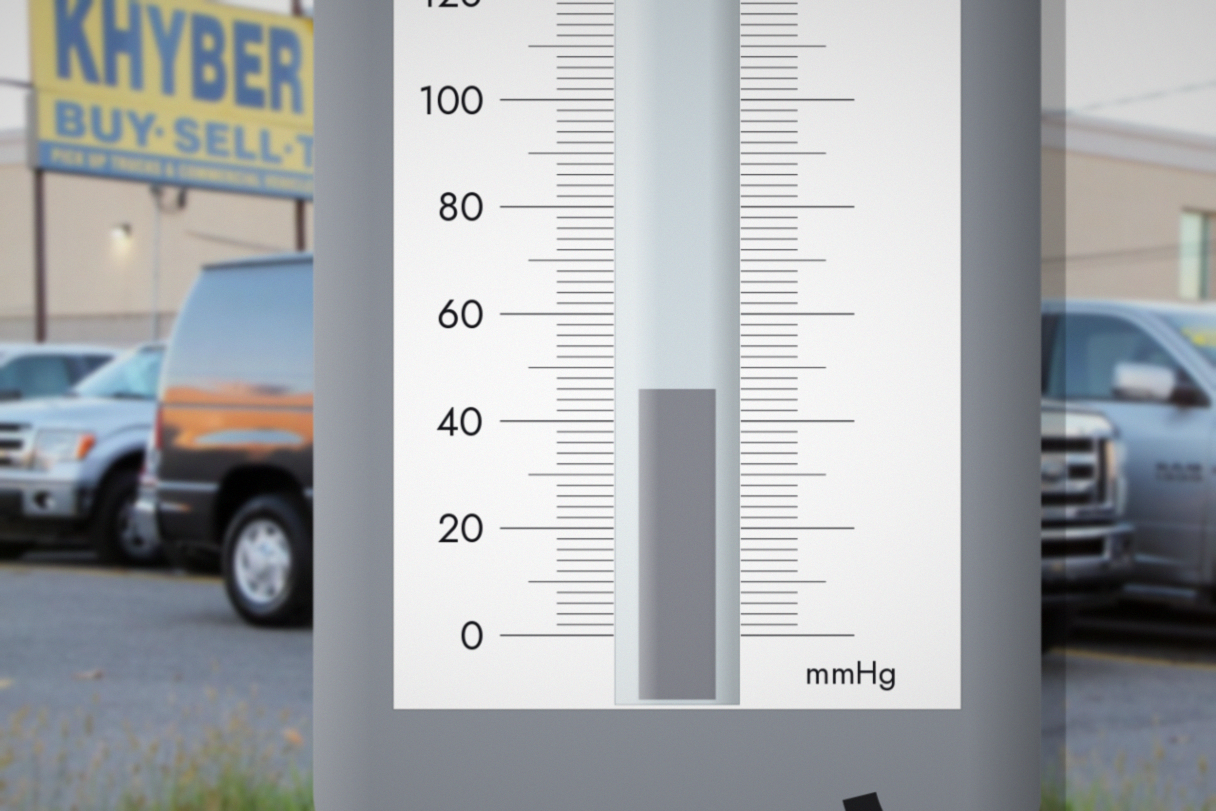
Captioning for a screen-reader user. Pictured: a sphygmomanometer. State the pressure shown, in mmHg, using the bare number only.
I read 46
